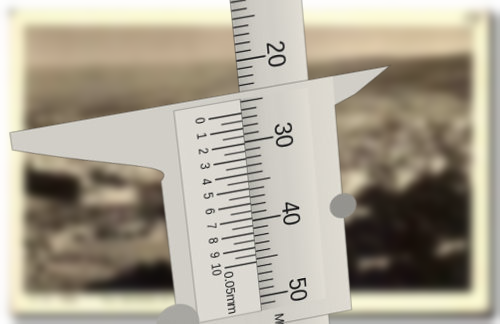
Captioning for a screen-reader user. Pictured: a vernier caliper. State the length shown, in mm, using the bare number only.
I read 26.4
